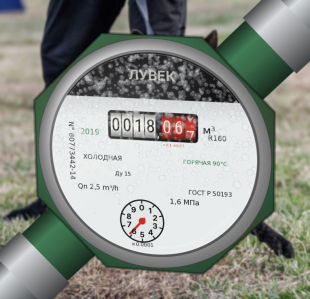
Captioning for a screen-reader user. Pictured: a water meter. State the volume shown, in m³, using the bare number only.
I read 18.0666
